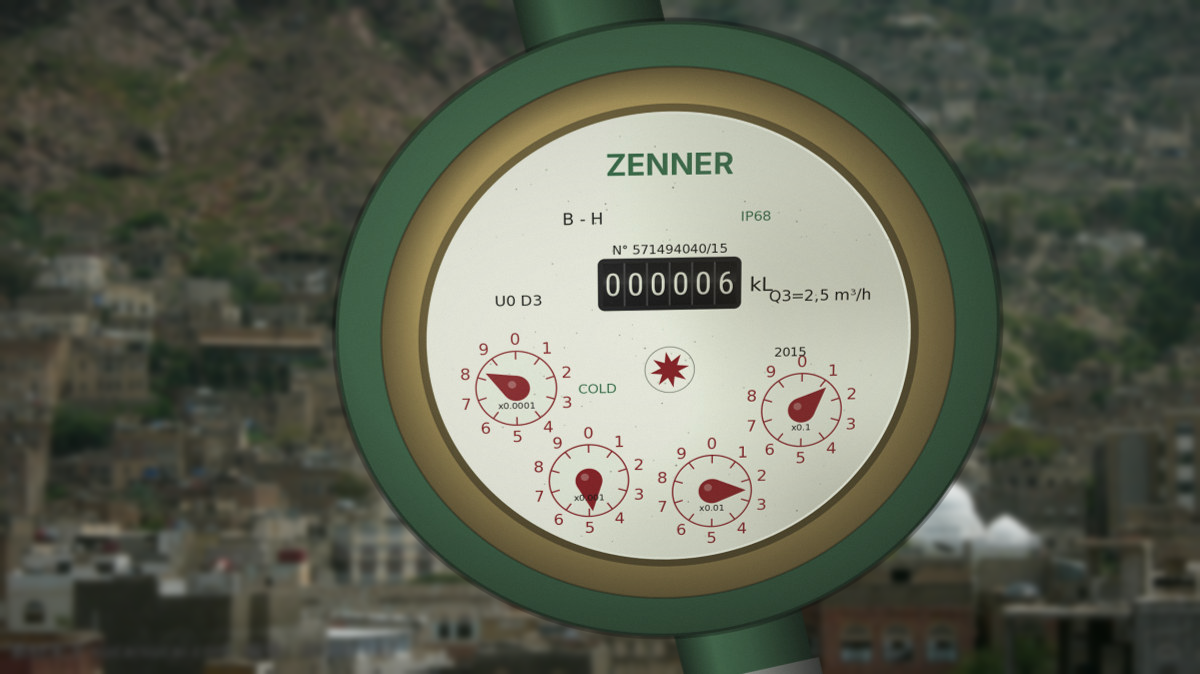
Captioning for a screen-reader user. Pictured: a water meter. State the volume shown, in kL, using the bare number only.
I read 6.1248
